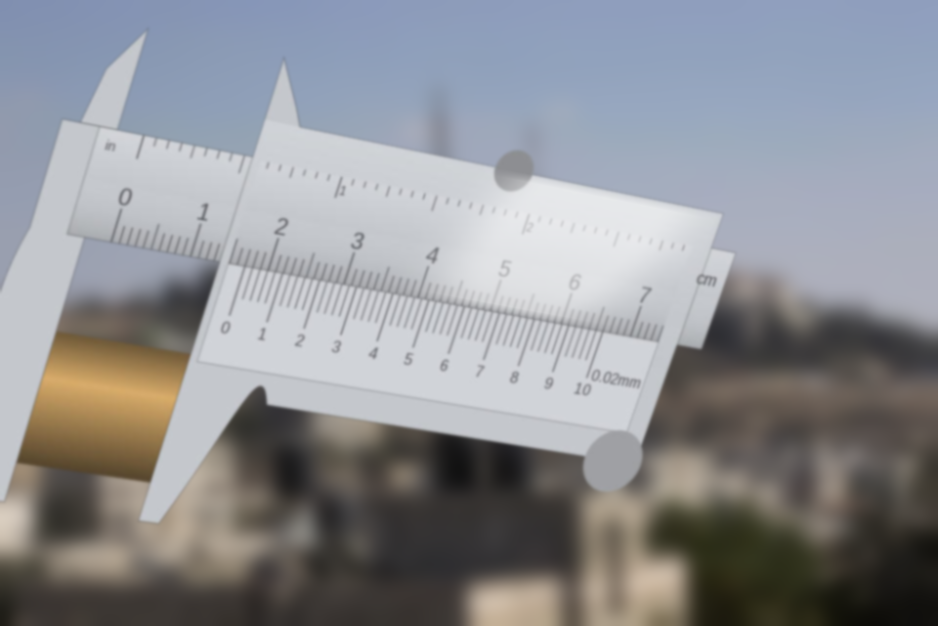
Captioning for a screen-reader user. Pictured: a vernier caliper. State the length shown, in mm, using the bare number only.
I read 17.0
